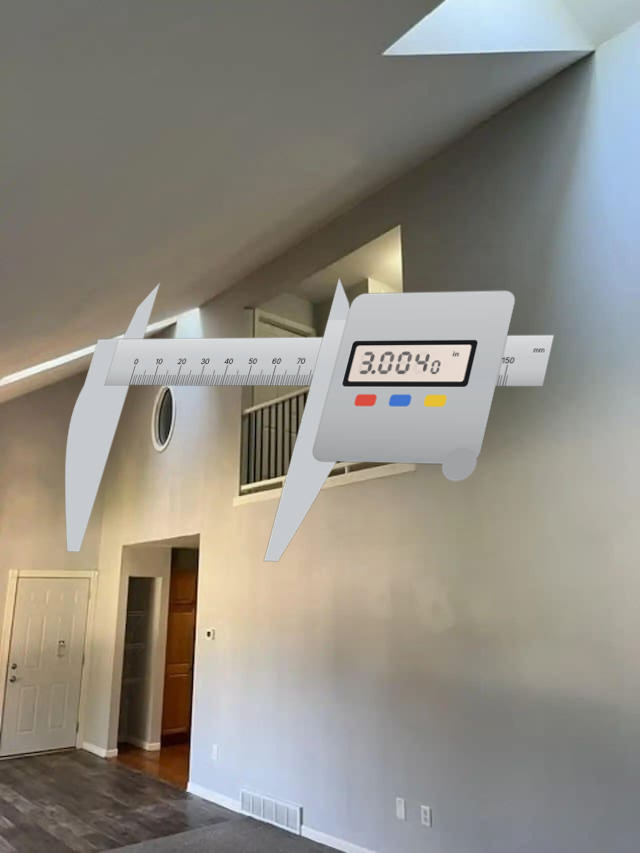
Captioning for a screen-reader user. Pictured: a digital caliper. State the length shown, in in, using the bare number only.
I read 3.0040
